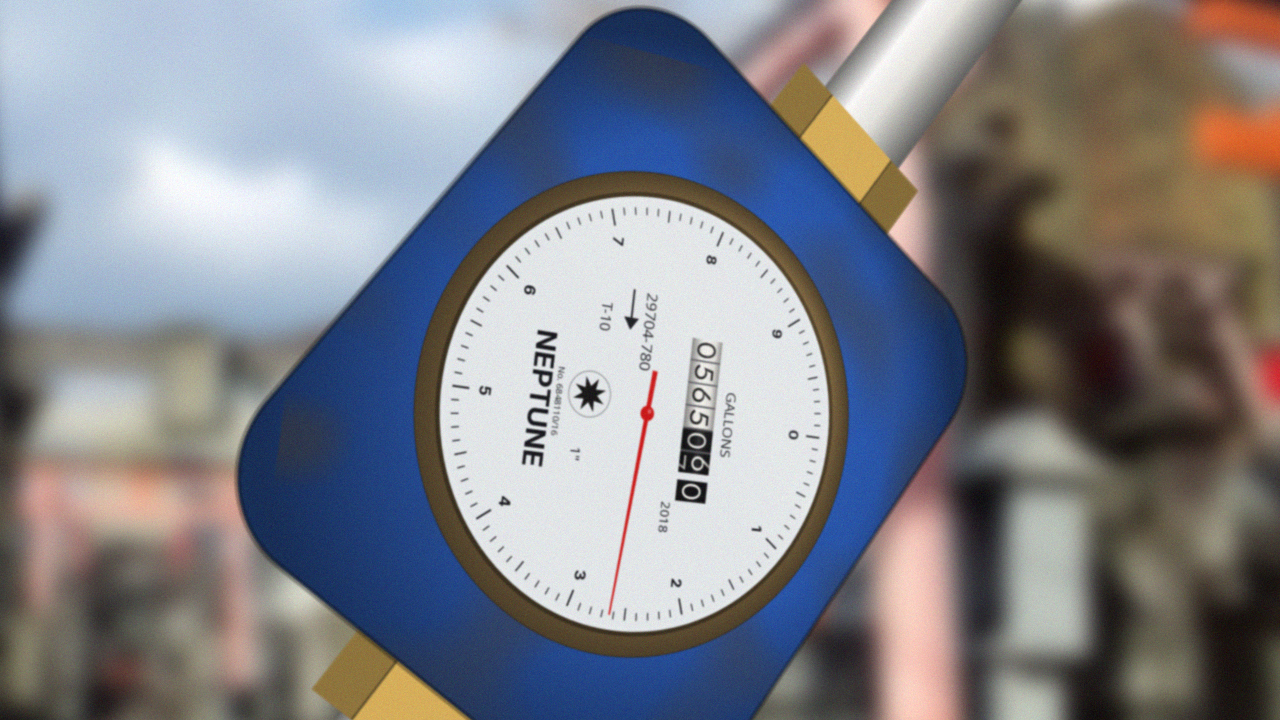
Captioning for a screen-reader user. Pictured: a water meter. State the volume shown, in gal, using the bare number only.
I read 565062.6
